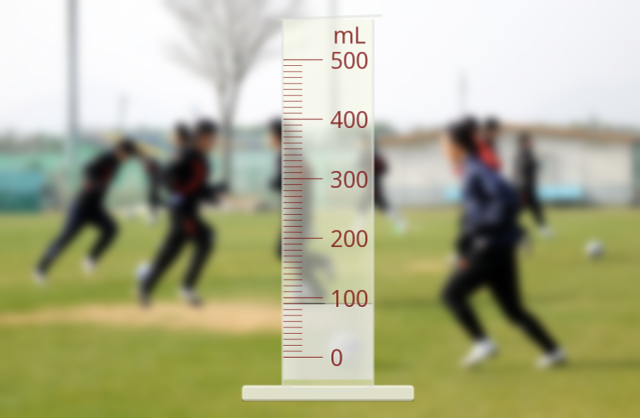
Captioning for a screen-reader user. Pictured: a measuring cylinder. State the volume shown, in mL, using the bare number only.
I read 90
